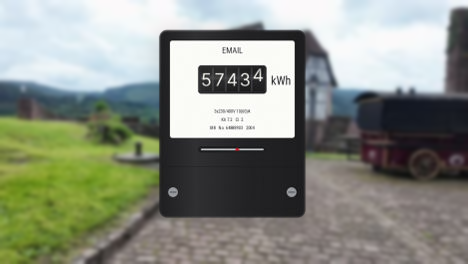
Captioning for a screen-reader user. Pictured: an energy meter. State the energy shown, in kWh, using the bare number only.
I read 57434
